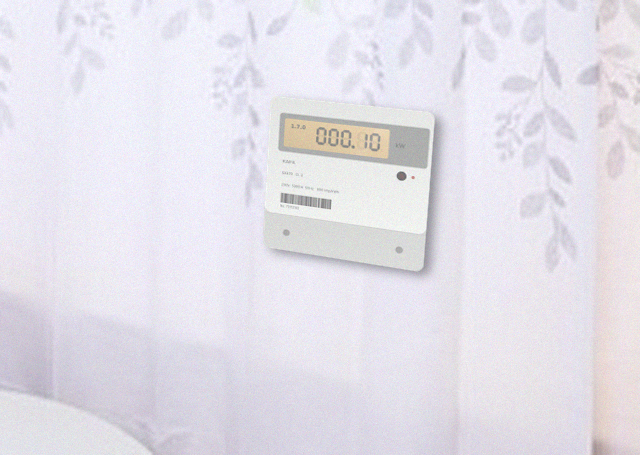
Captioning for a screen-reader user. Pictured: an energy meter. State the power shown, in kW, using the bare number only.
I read 0.10
